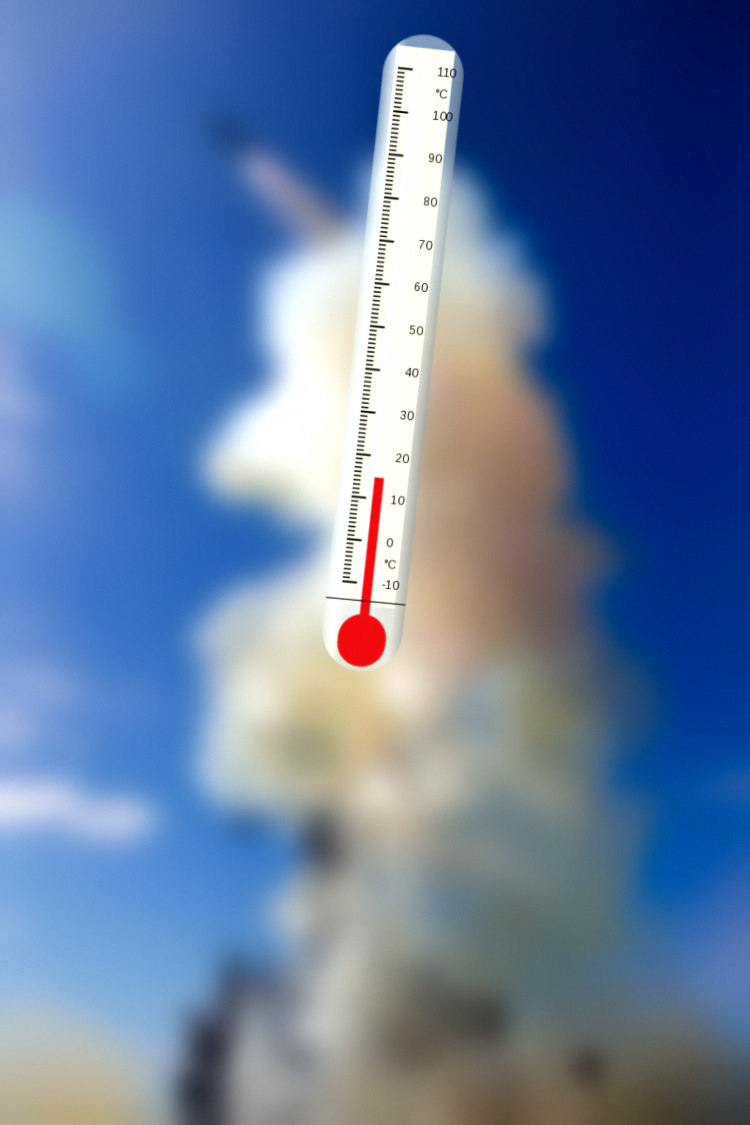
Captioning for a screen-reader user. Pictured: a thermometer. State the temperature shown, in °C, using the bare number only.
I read 15
